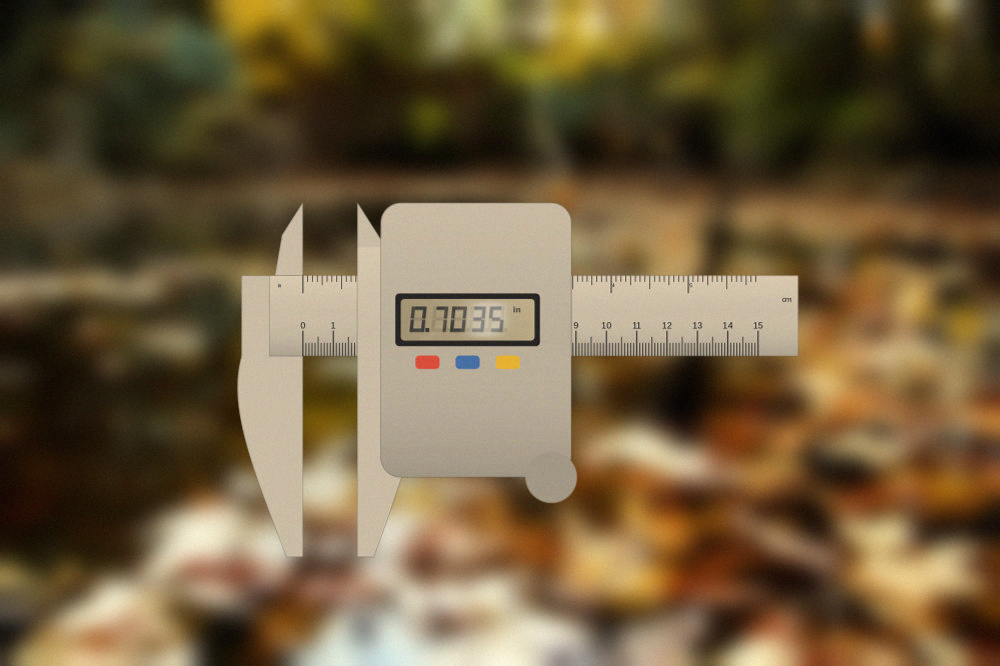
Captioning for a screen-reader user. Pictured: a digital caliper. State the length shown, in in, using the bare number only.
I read 0.7035
